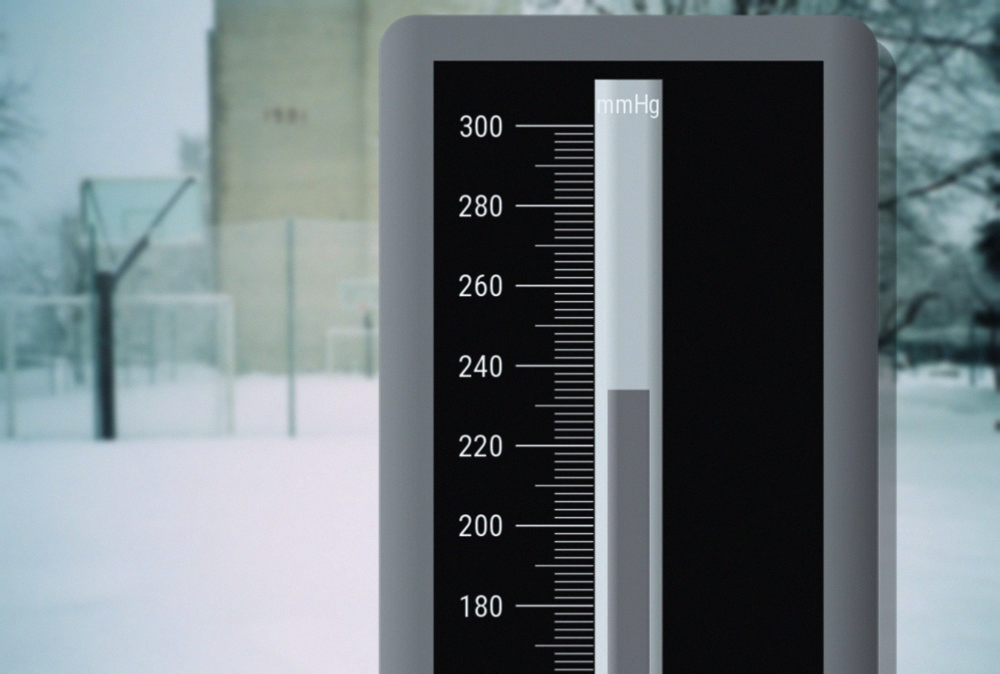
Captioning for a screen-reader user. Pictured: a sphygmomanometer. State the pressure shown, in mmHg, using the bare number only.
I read 234
